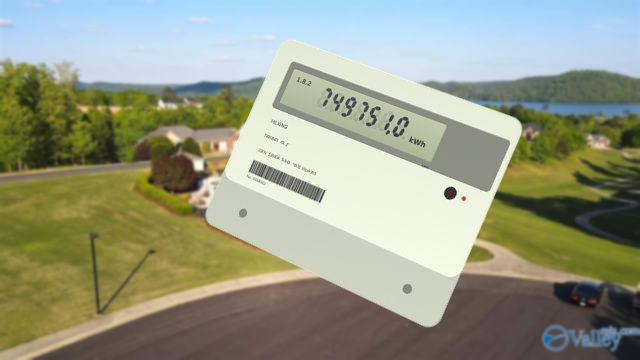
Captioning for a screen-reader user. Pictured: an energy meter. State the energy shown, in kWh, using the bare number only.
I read 749751.0
